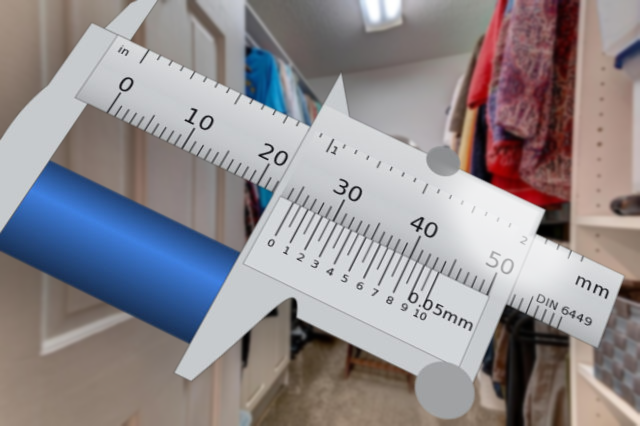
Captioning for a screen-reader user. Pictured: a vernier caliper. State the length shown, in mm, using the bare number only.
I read 24.8
